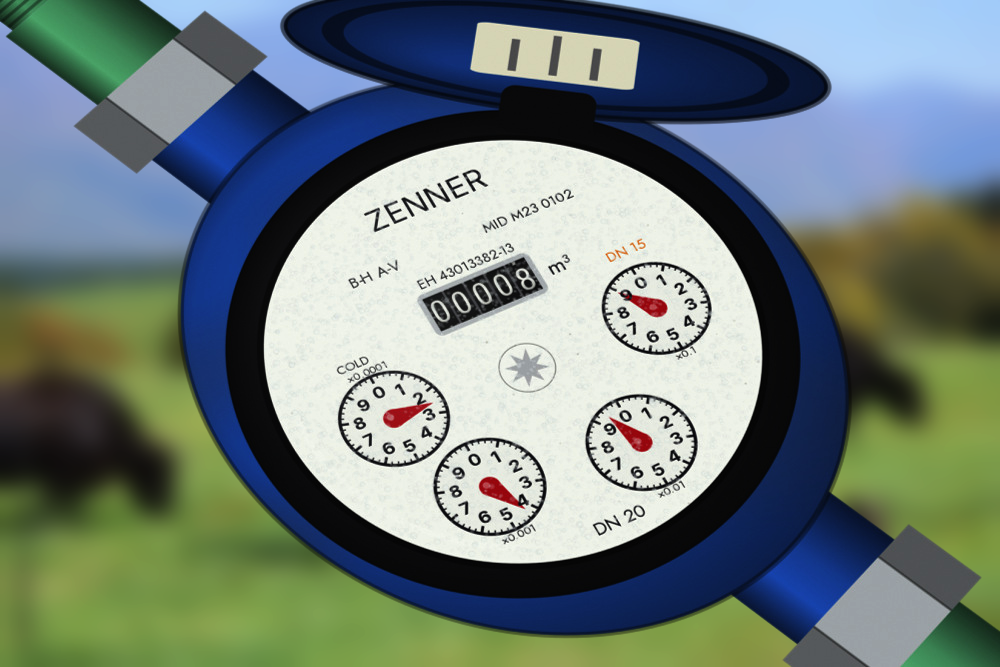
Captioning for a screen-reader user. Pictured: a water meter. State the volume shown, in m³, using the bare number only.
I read 7.8942
